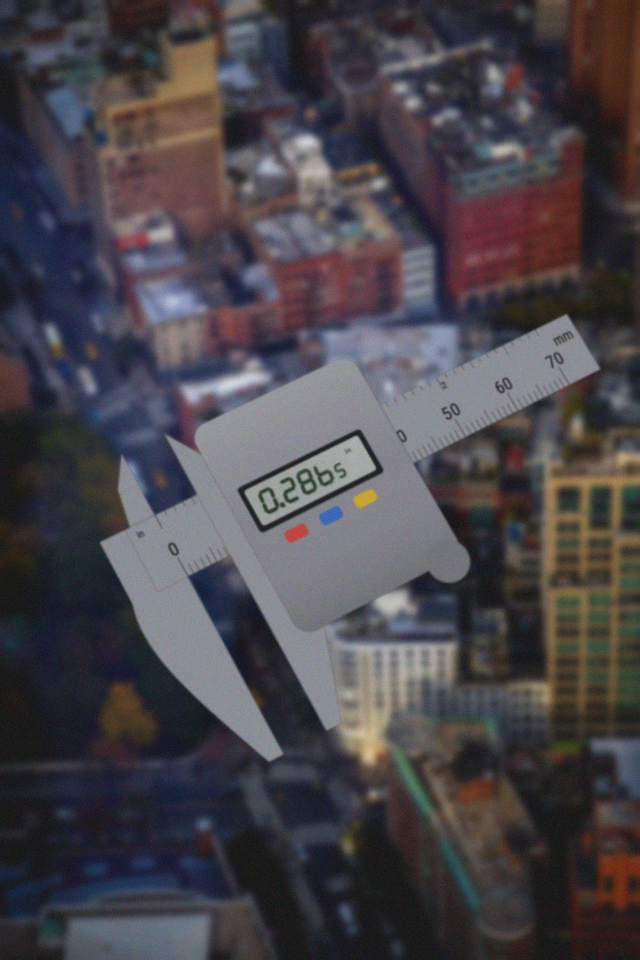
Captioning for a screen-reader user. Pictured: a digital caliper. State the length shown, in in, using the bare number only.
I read 0.2865
